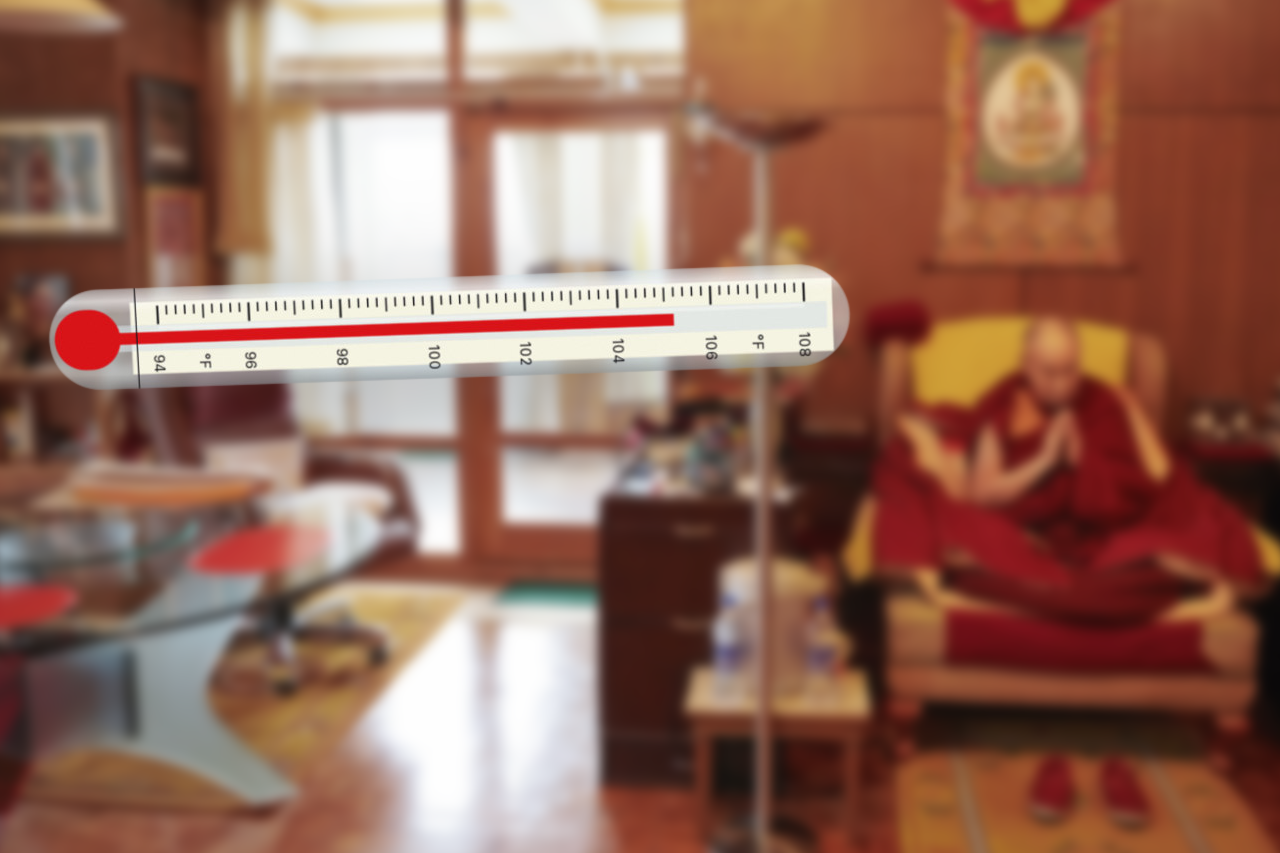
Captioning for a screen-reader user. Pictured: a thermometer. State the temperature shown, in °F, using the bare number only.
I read 105.2
